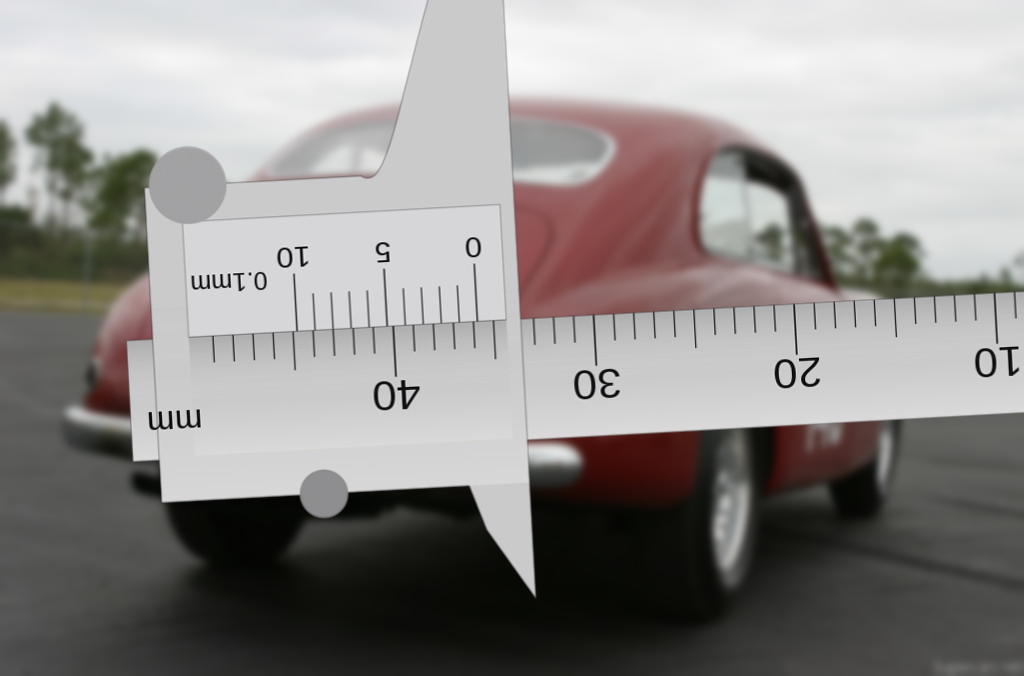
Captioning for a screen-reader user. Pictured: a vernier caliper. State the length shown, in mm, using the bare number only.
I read 35.8
